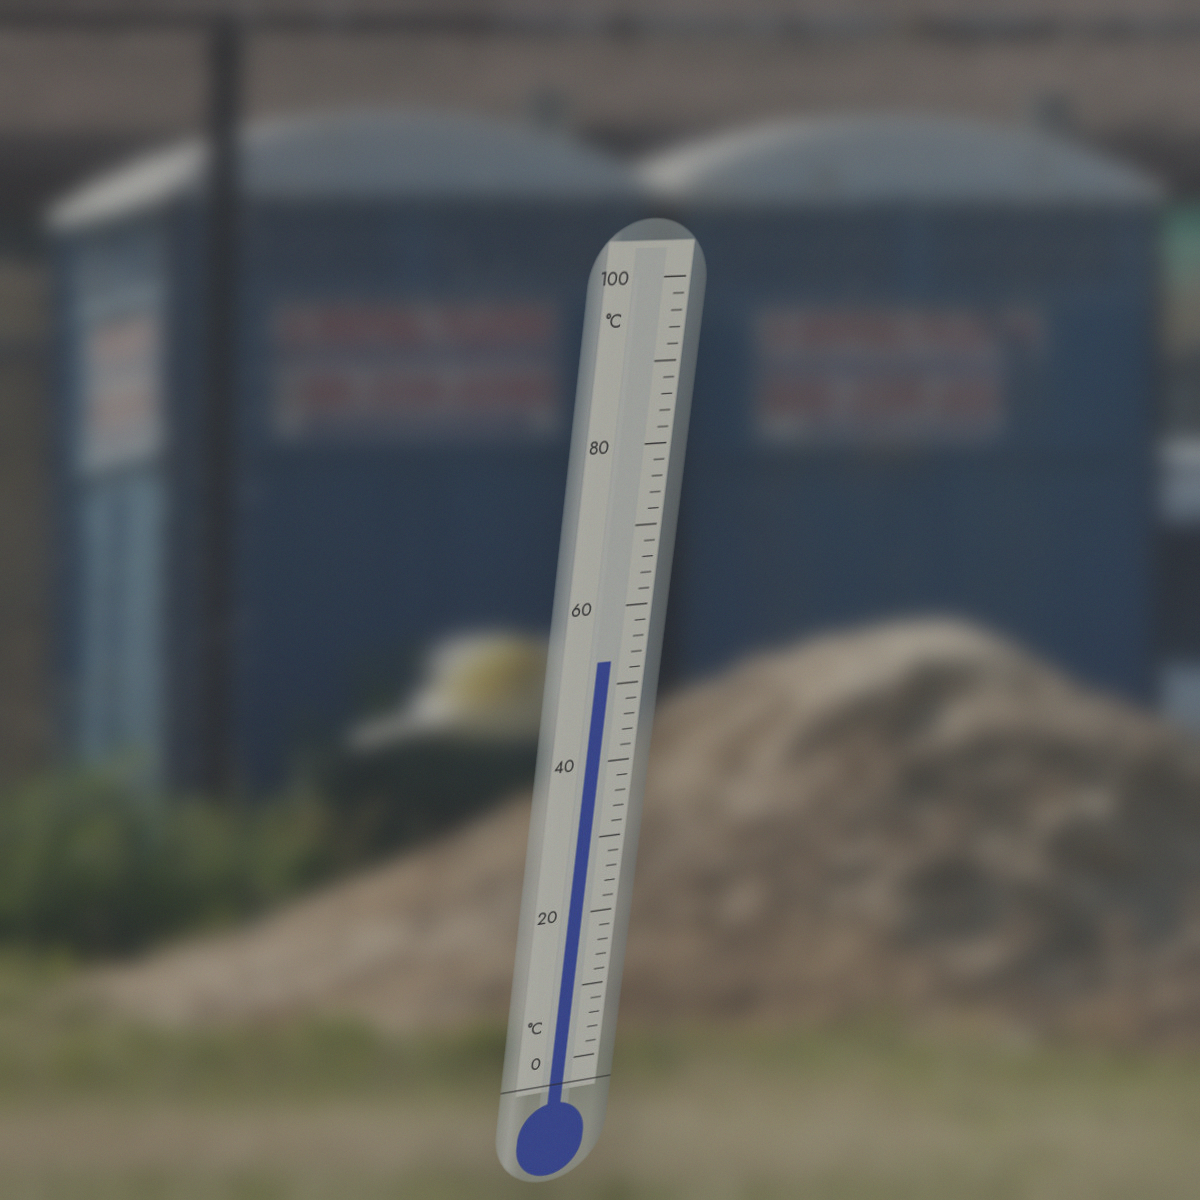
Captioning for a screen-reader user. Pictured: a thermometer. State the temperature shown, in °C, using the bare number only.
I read 53
